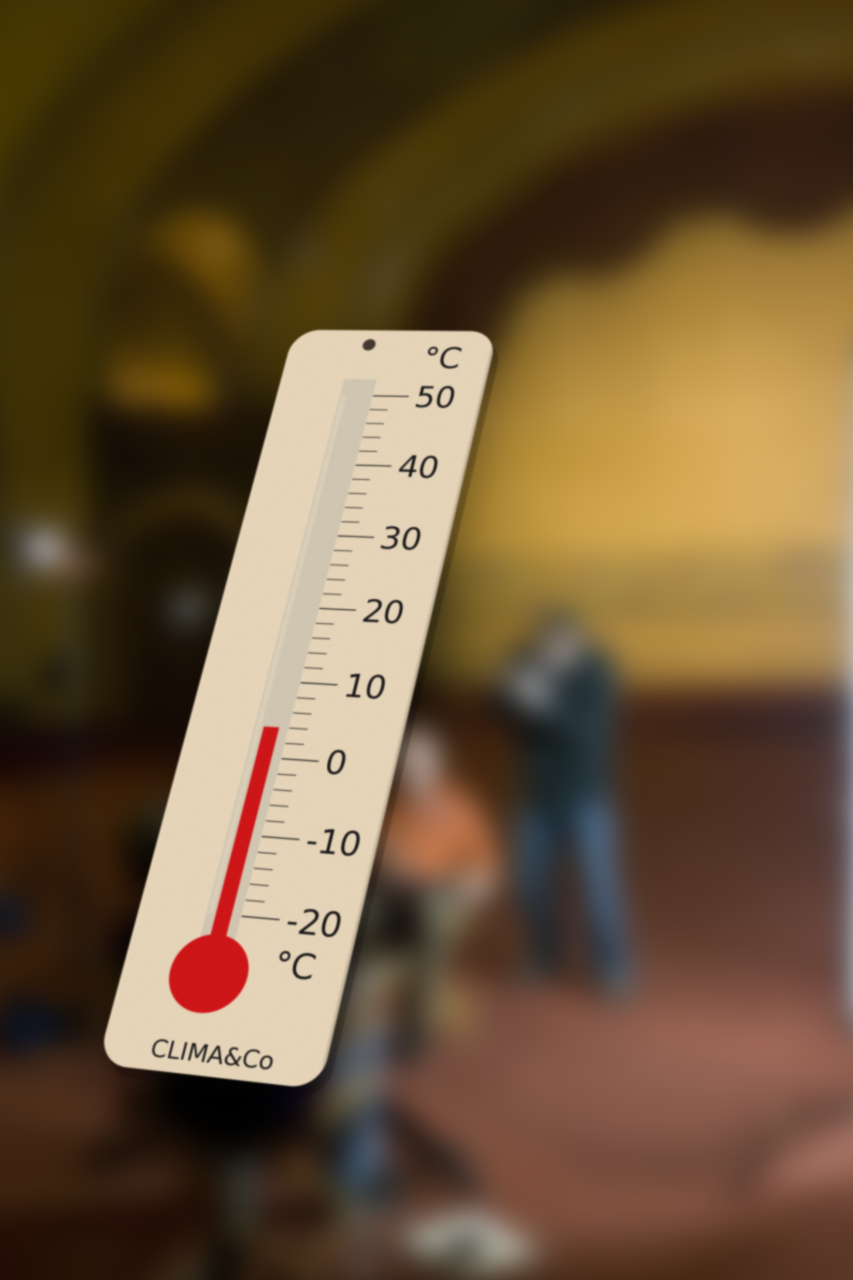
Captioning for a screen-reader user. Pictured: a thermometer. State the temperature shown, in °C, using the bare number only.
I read 4
